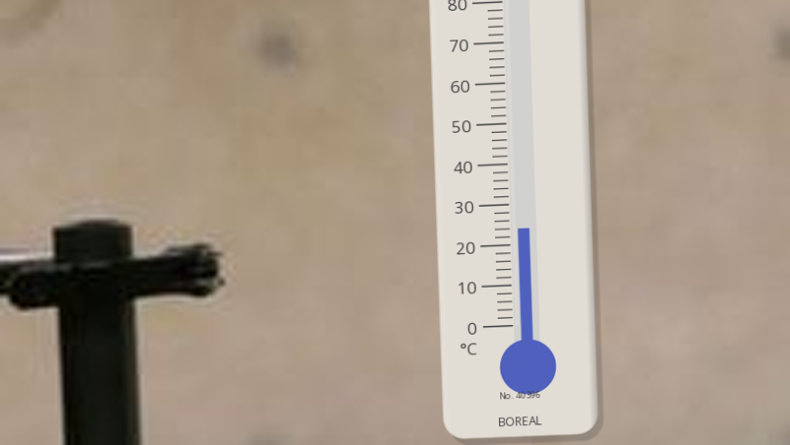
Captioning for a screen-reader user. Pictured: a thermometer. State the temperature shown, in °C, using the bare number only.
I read 24
